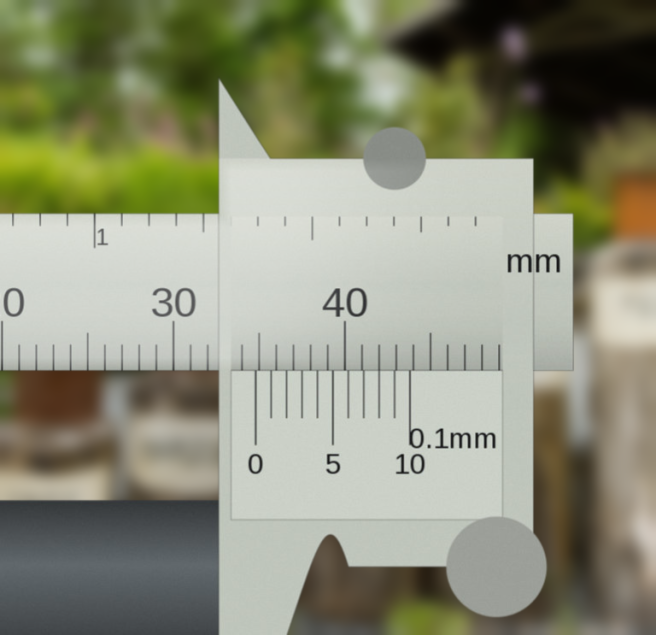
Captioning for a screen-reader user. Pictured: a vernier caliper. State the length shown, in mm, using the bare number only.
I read 34.8
